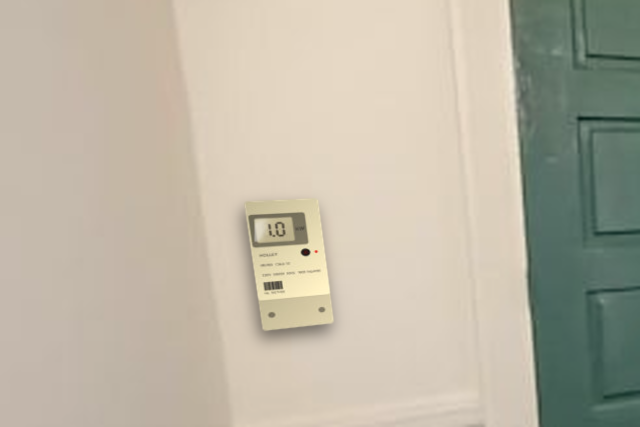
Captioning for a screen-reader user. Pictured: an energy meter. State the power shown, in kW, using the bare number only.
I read 1.0
